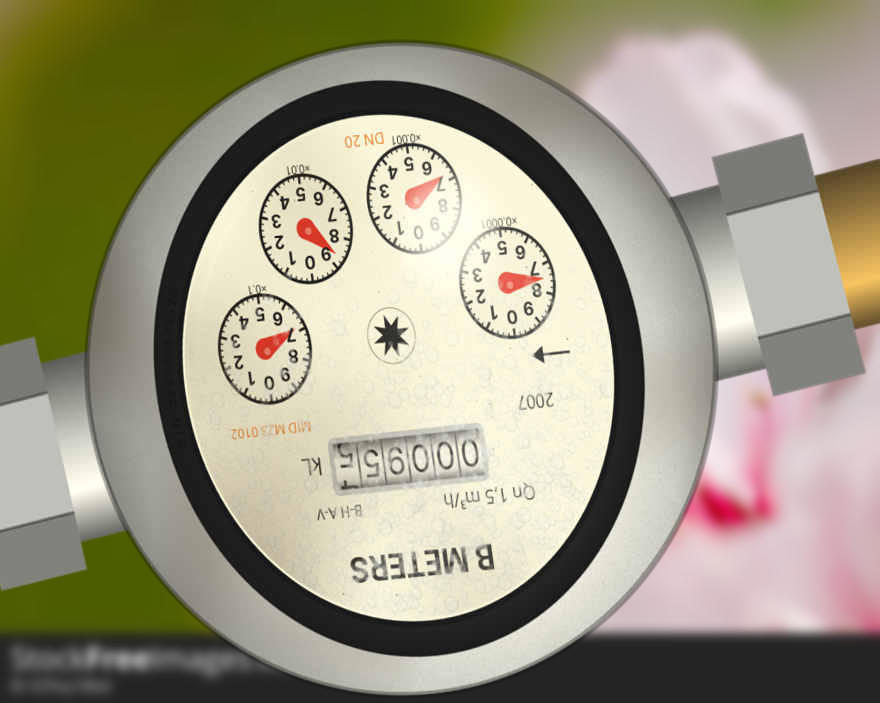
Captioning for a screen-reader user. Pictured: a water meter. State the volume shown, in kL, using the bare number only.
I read 954.6867
